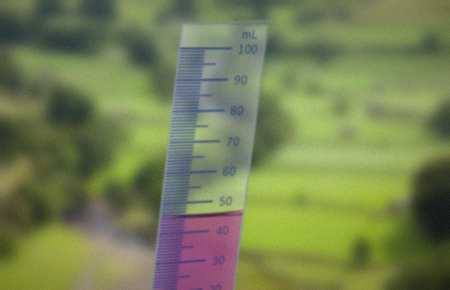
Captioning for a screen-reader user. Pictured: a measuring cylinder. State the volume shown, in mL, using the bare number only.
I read 45
